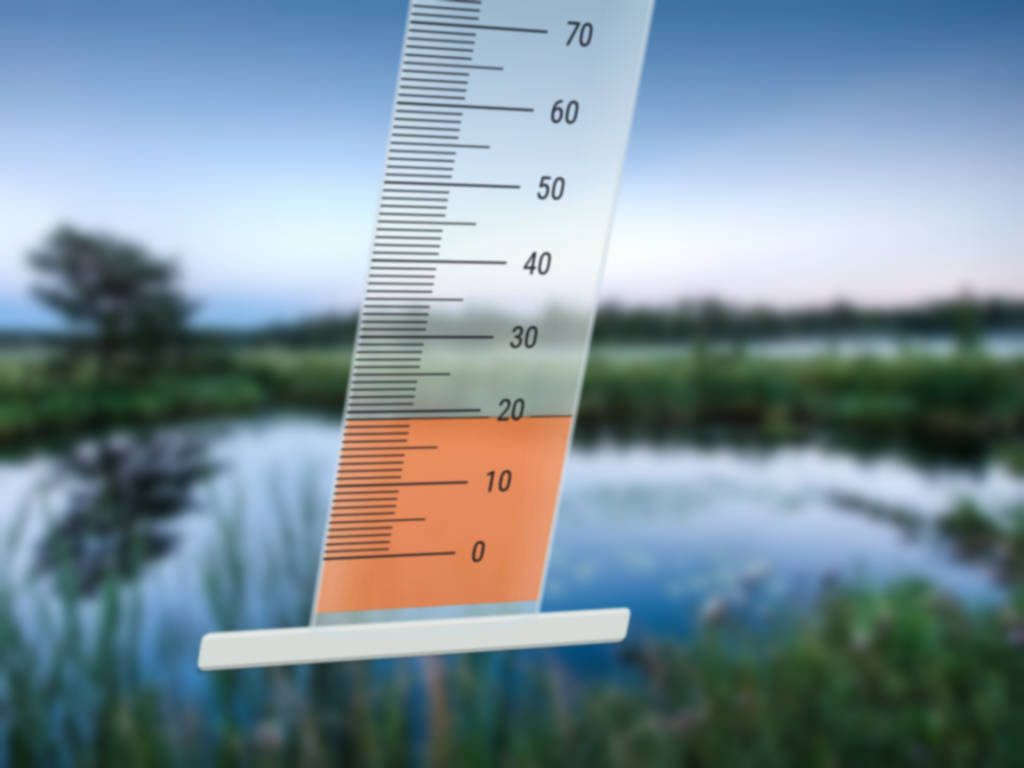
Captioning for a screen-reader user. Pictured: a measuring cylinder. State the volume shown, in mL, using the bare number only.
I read 19
